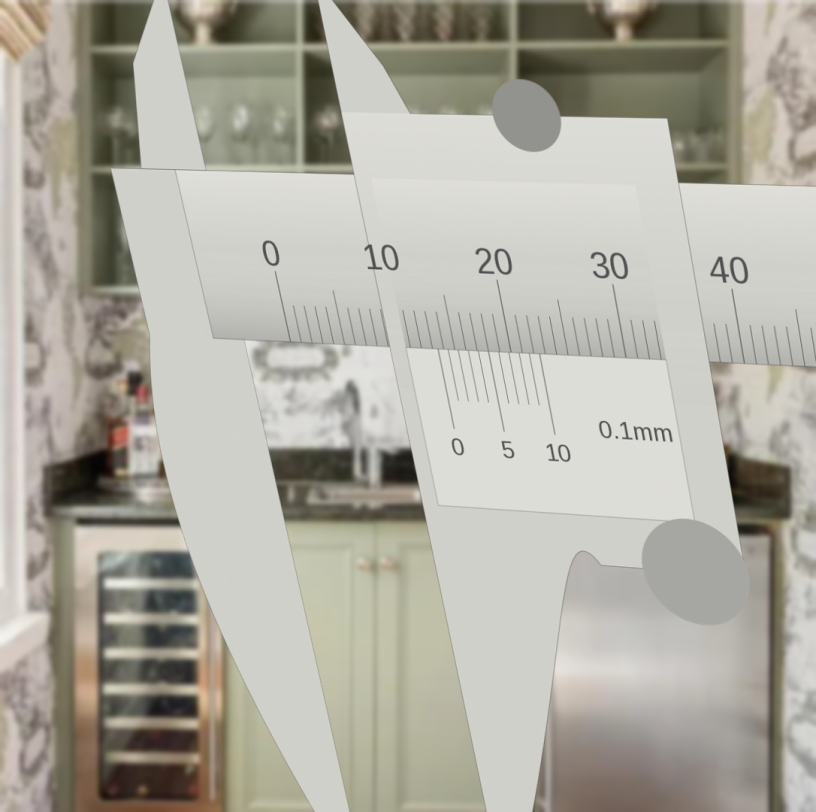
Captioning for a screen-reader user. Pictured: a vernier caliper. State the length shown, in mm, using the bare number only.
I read 13.5
